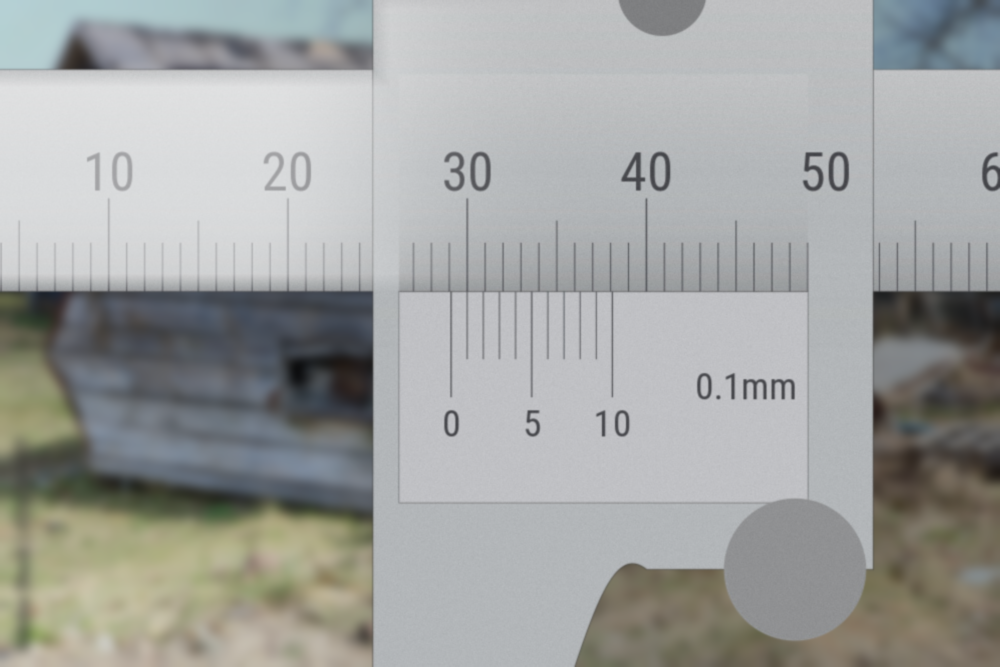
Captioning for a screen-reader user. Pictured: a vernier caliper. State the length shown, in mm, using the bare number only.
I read 29.1
